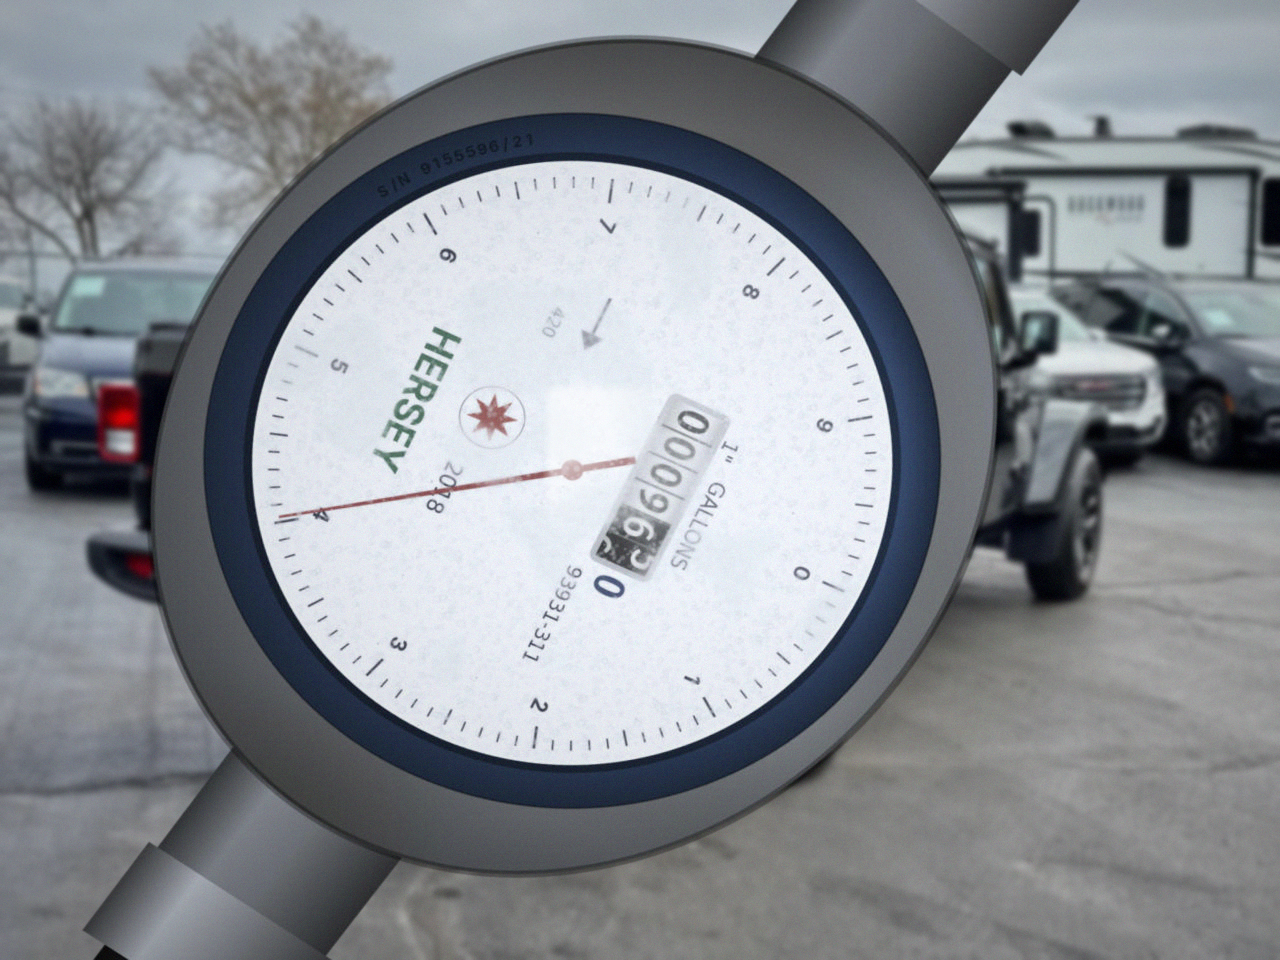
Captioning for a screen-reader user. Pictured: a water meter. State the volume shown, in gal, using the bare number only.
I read 9654.0
